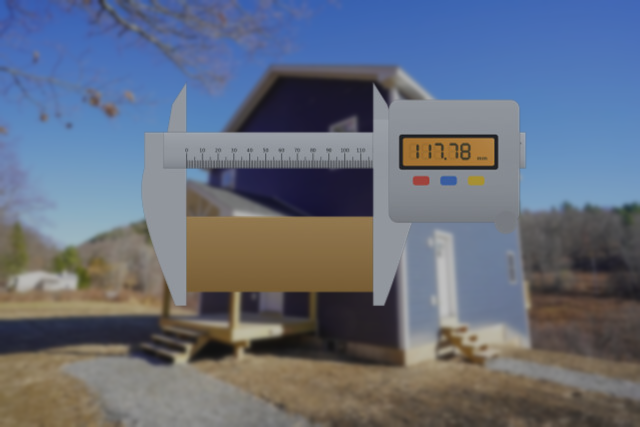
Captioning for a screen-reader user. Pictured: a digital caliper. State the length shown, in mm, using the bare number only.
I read 117.78
